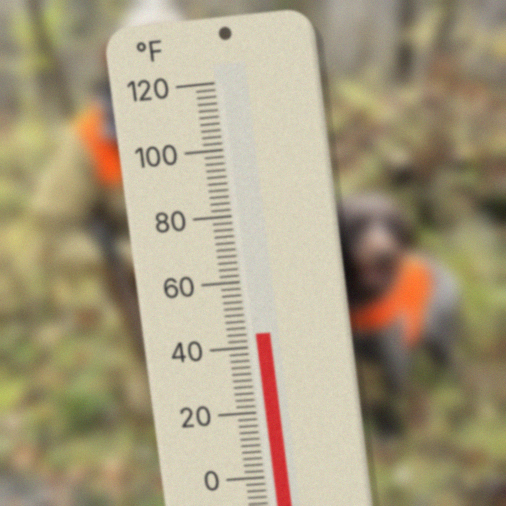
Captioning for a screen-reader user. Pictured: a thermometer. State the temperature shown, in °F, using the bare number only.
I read 44
